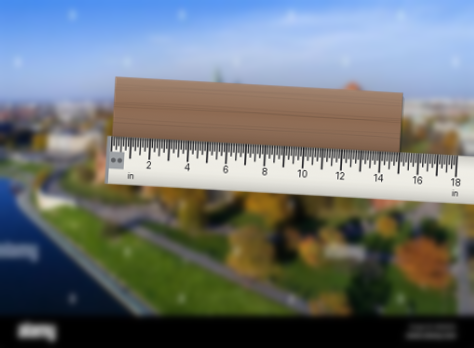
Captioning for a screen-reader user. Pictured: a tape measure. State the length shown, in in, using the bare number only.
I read 15
